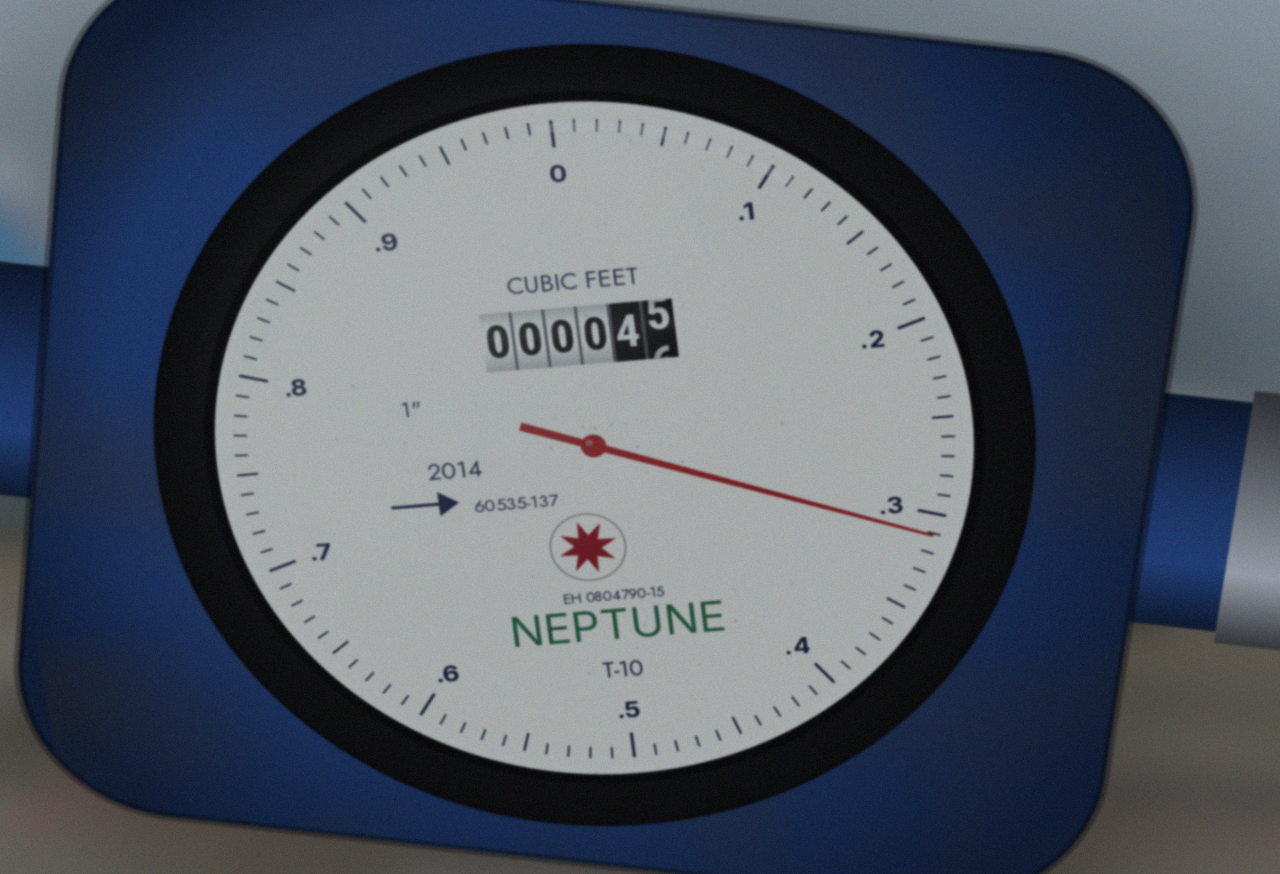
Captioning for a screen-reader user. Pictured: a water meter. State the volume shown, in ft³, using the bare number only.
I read 45.31
